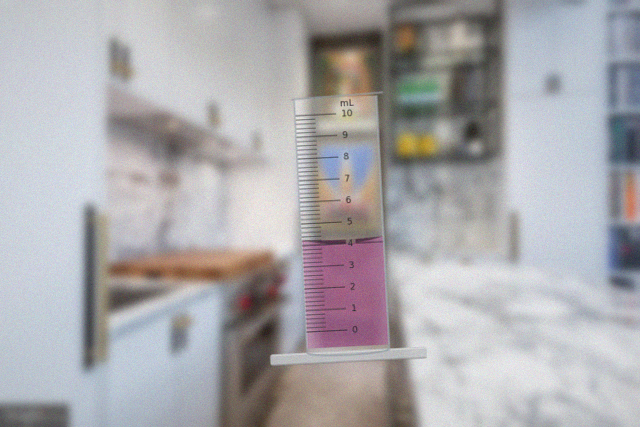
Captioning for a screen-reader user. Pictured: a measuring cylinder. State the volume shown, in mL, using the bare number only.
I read 4
